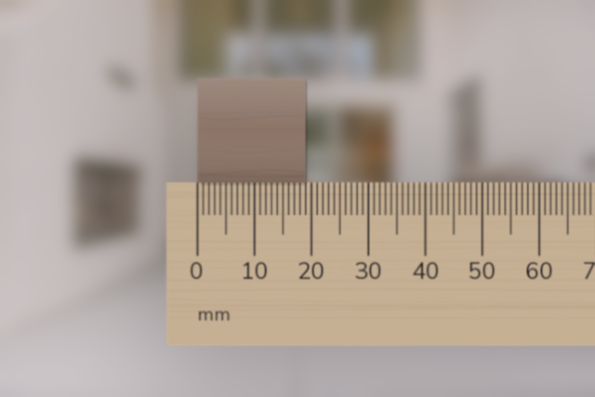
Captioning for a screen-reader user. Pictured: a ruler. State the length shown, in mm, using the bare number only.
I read 19
